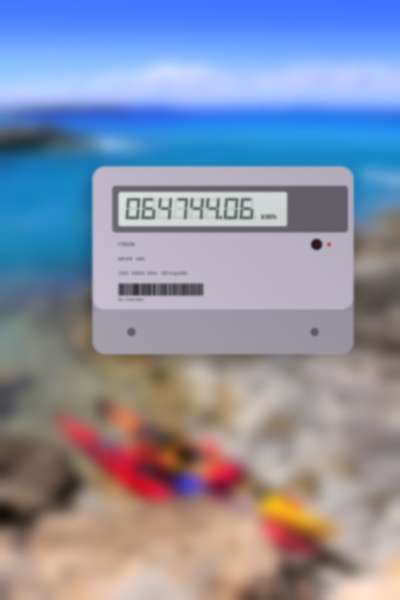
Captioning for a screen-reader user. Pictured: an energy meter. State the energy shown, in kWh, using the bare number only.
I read 64744.06
